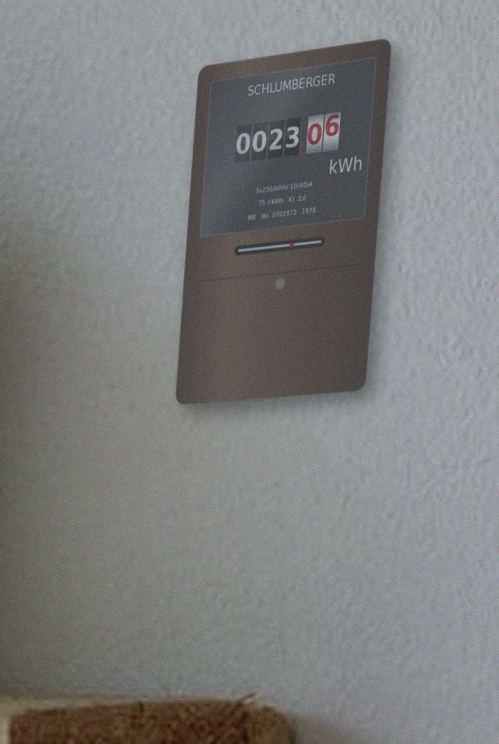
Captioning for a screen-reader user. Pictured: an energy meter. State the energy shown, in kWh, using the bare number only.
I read 23.06
